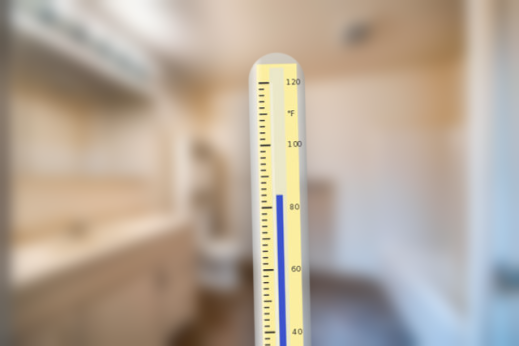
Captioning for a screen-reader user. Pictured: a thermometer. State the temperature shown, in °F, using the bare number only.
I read 84
